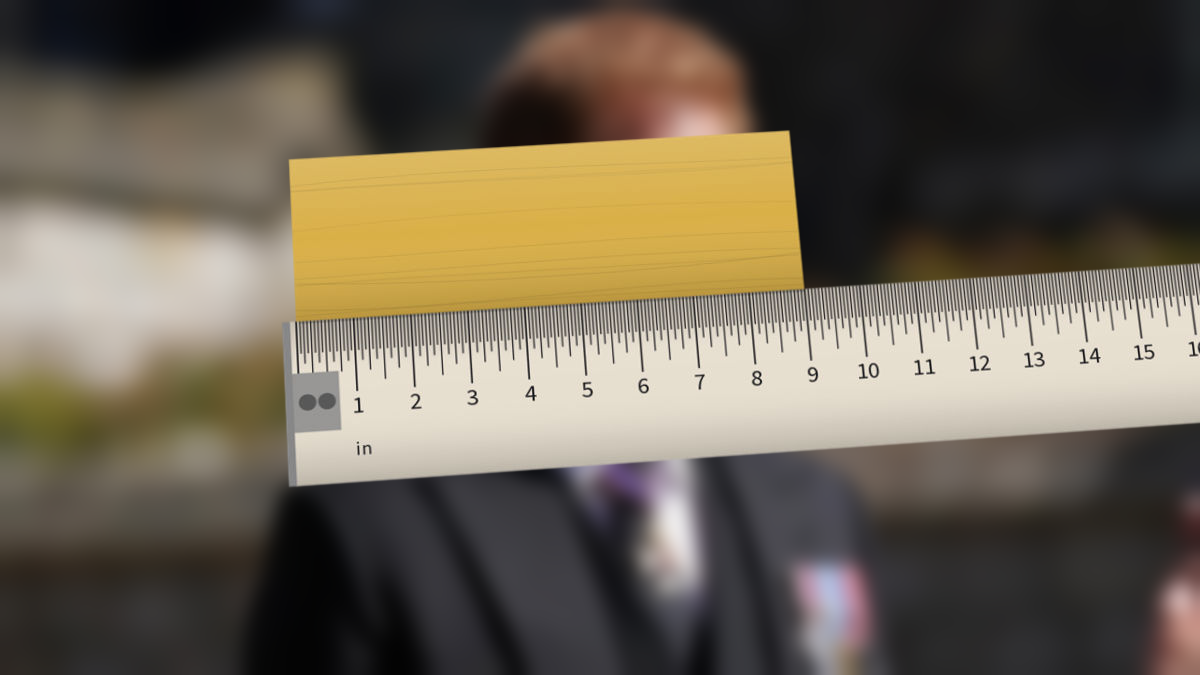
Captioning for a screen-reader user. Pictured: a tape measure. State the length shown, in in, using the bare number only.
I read 9
